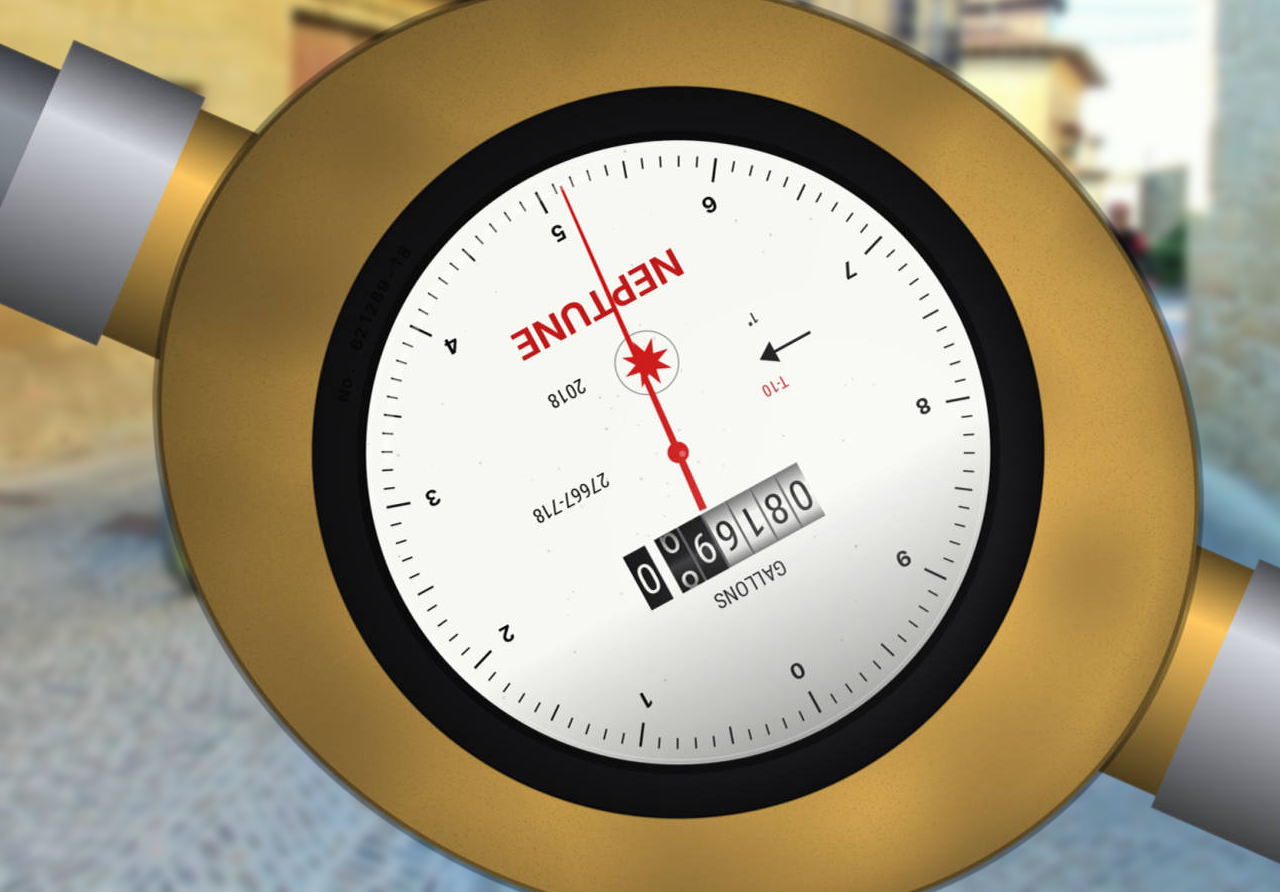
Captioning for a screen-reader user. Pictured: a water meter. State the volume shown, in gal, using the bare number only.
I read 816985.1
